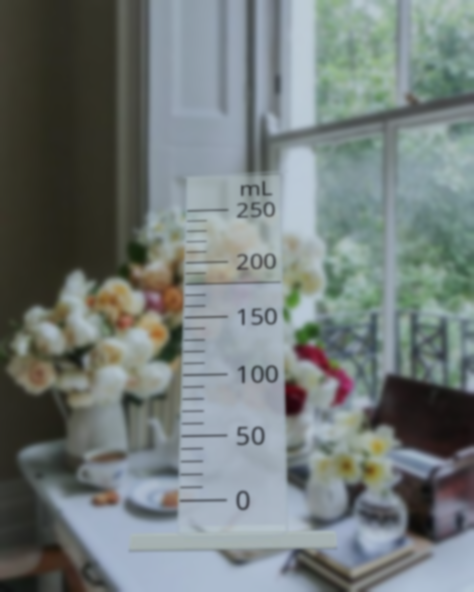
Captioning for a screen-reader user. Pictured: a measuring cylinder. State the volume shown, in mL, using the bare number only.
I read 180
